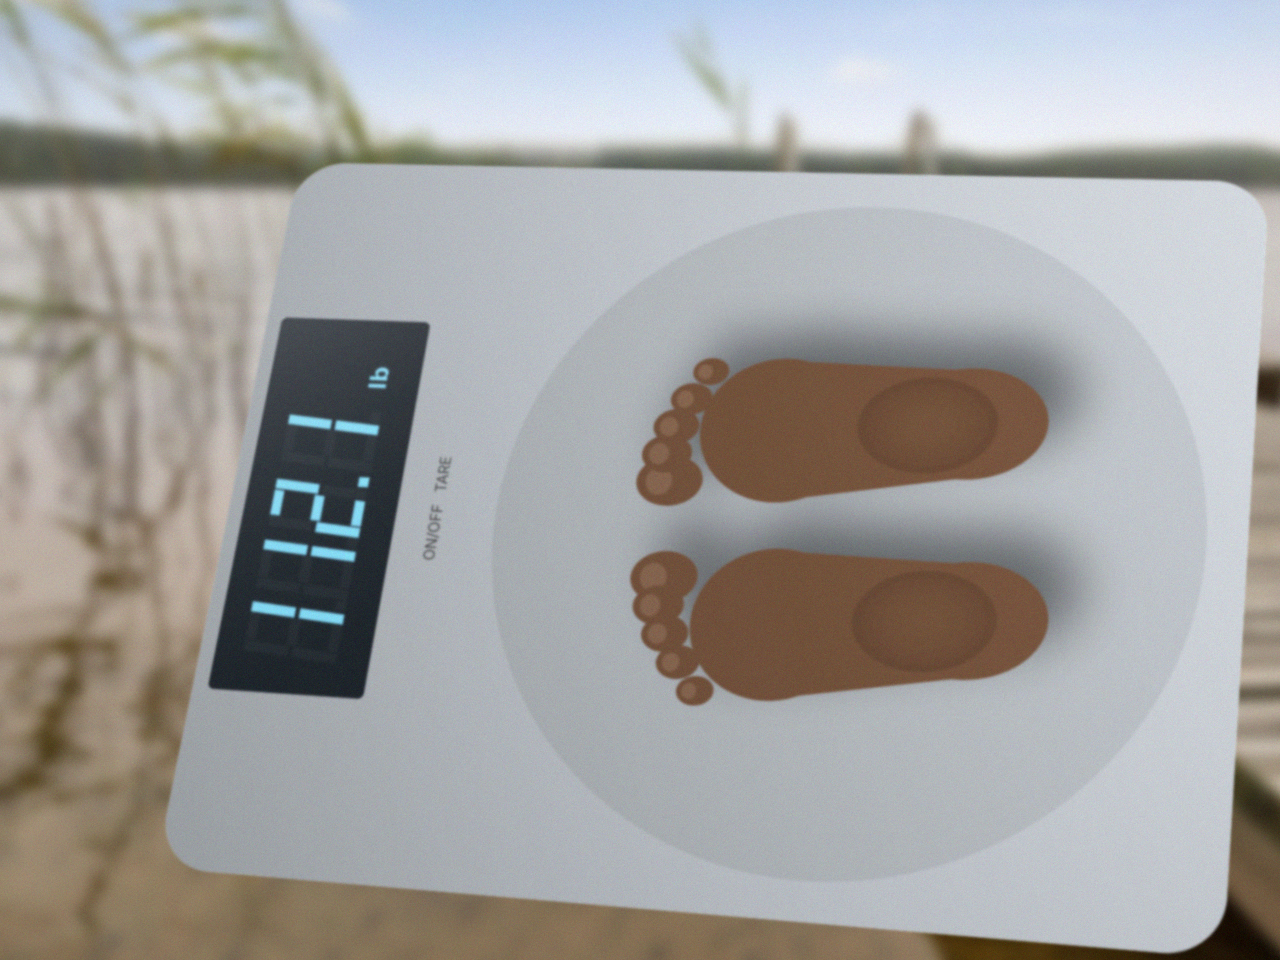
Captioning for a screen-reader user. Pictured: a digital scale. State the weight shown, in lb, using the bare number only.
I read 112.1
